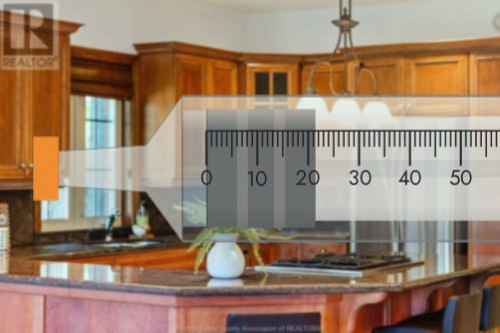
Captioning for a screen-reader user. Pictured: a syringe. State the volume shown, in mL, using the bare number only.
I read 0
